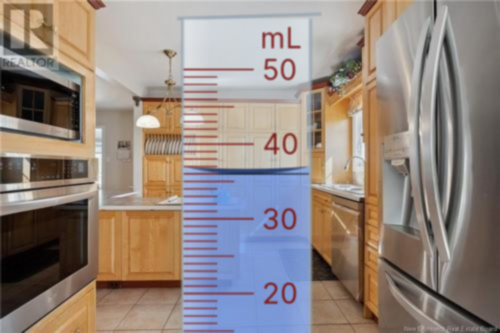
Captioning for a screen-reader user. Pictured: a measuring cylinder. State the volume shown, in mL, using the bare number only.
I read 36
